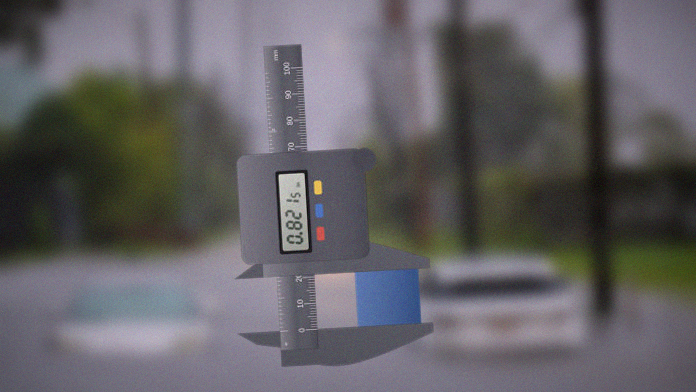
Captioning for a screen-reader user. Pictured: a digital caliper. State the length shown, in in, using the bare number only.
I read 0.8215
